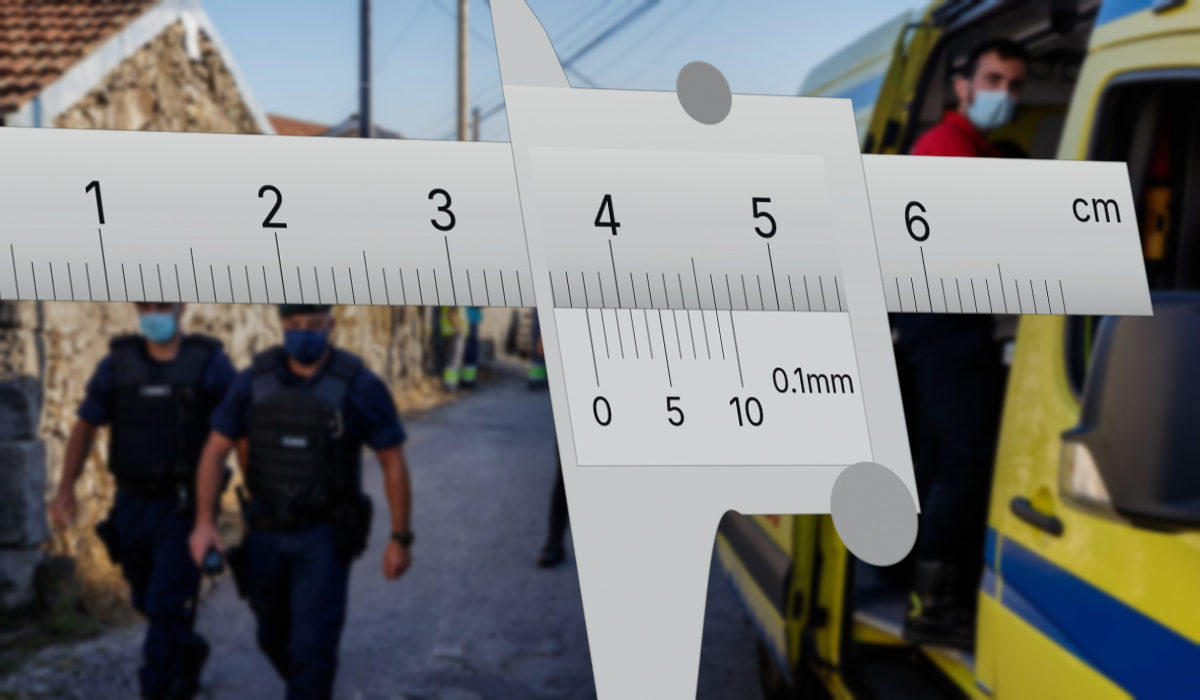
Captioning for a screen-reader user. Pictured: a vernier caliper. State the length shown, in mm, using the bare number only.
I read 37.9
